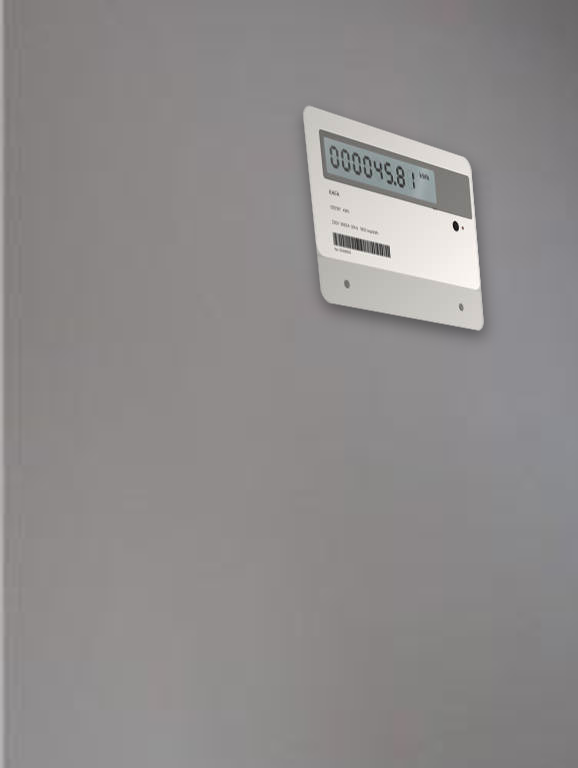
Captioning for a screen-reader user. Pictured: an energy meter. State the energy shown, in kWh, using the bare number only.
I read 45.81
